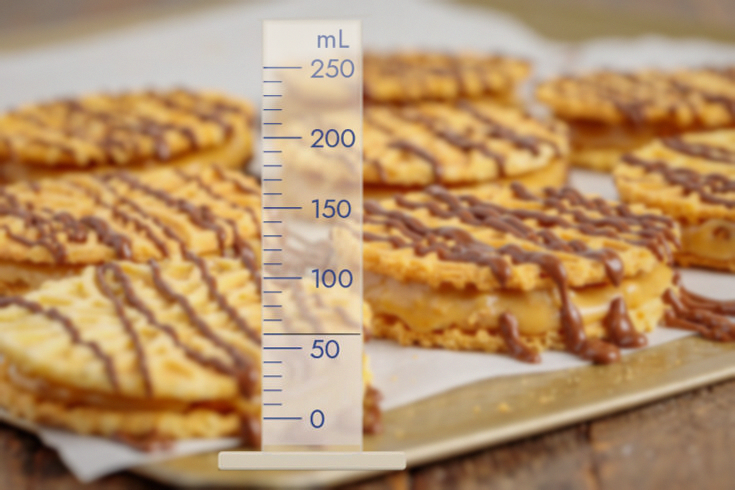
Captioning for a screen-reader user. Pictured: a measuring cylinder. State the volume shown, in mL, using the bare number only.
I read 60
